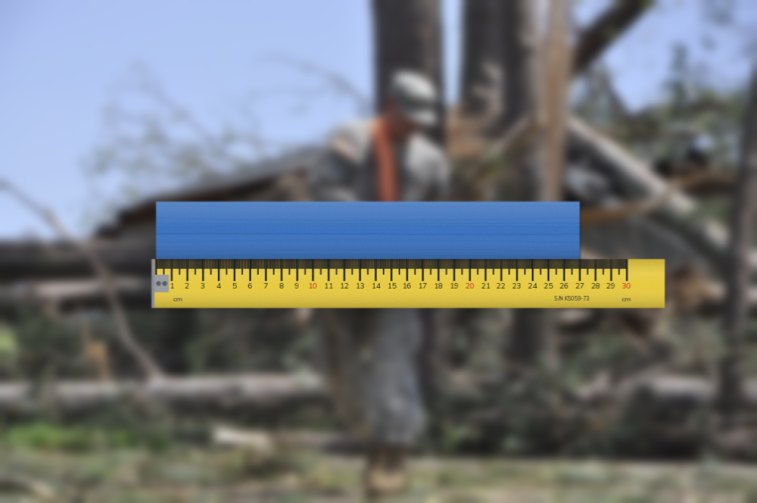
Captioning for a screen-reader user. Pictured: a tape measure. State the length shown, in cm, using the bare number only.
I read 27
